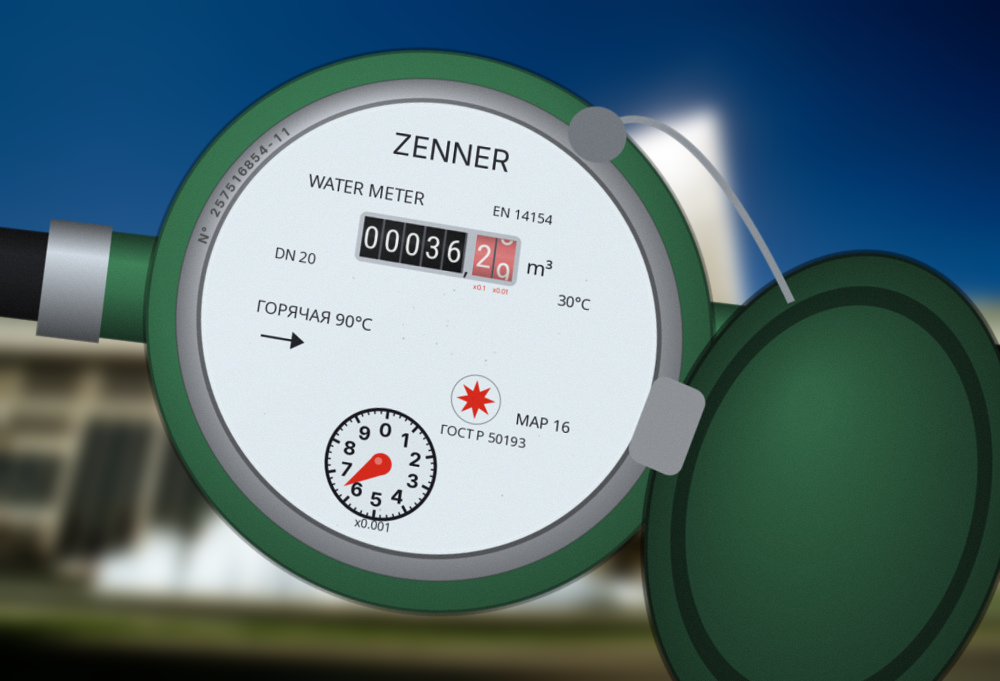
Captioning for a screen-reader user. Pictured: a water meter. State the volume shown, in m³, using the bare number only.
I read 36.286
